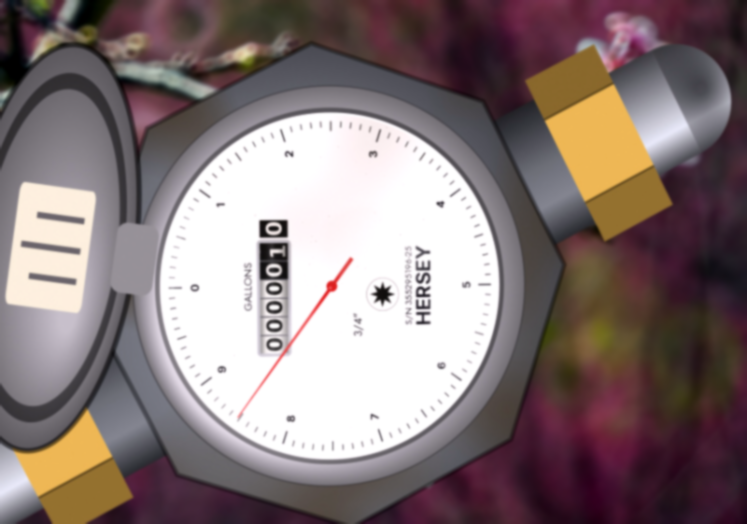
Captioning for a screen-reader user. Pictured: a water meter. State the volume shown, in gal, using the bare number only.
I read 8.5
